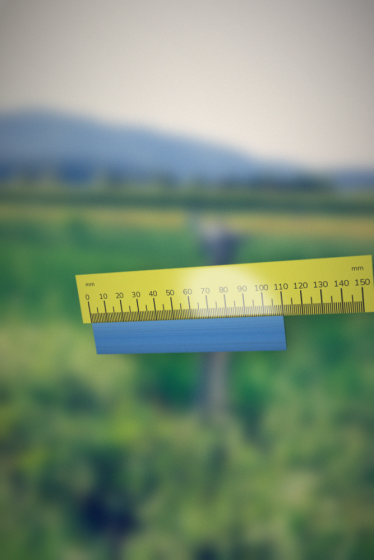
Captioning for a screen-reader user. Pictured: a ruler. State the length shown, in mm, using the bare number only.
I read 110
